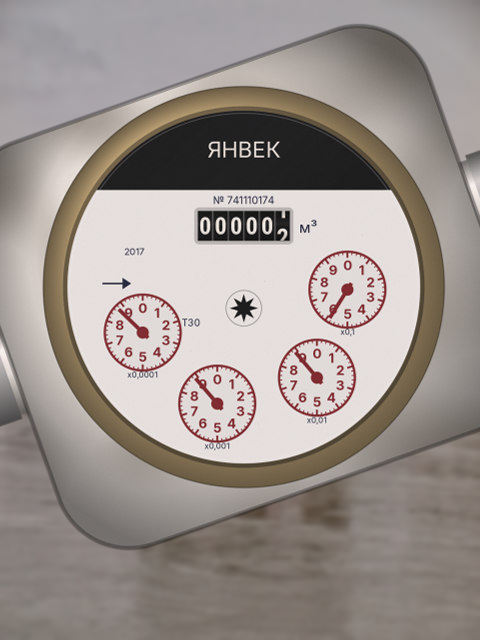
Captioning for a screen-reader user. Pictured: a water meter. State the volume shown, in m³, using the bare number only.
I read 1.5888
